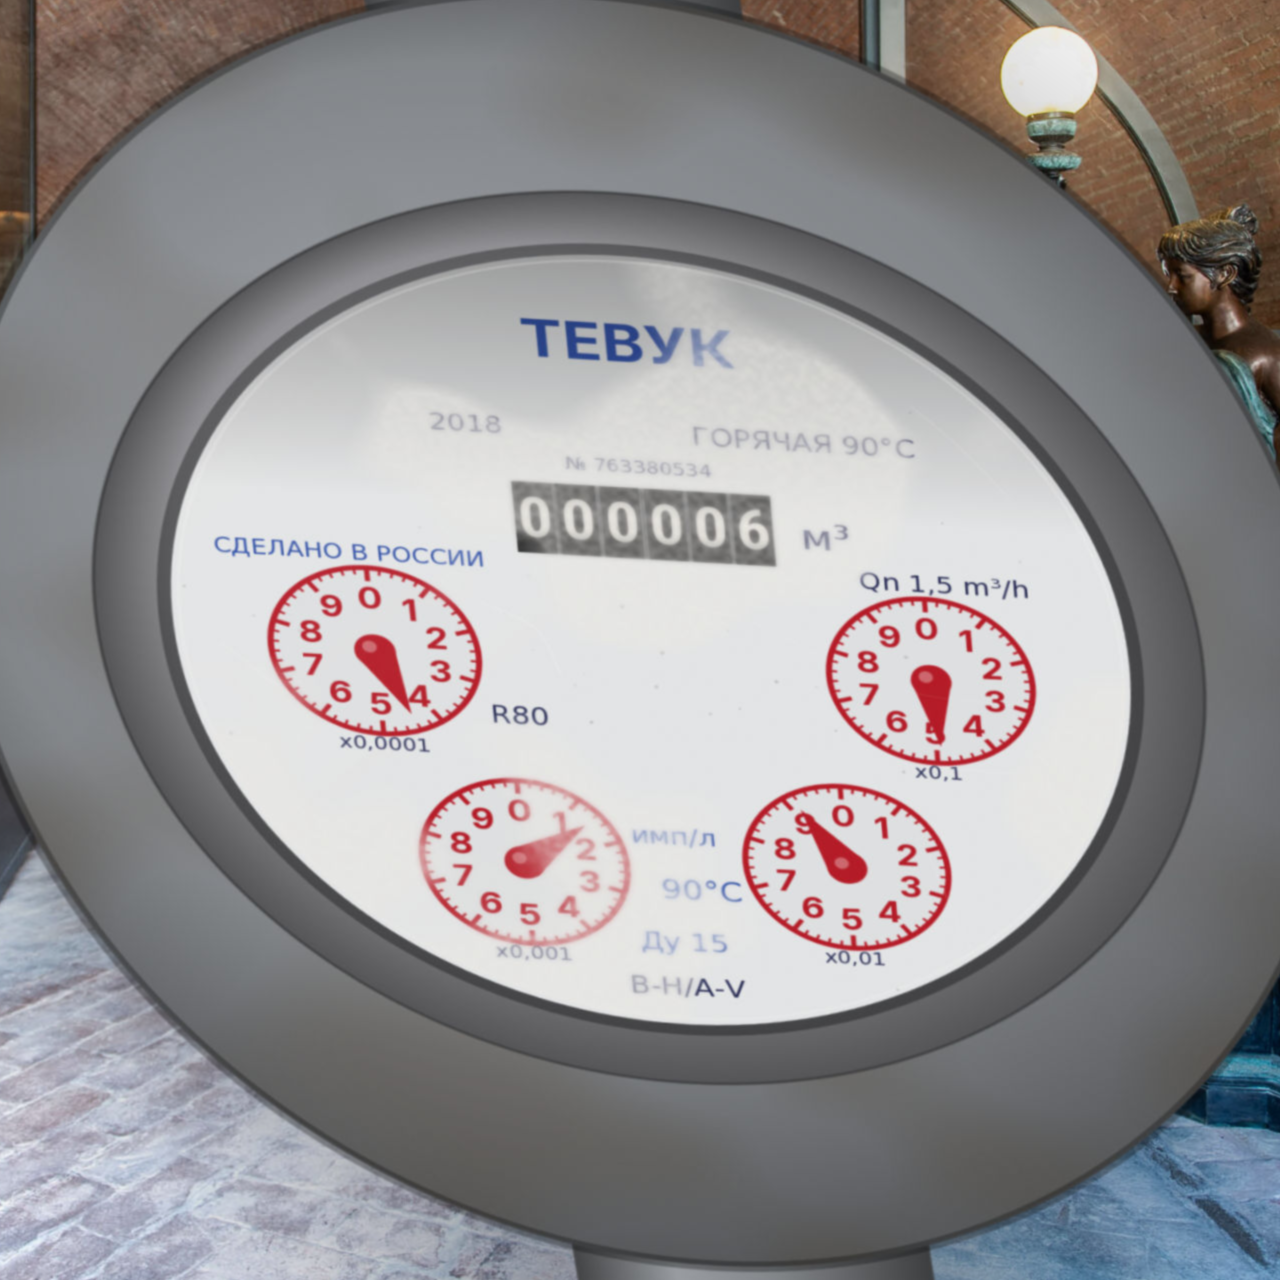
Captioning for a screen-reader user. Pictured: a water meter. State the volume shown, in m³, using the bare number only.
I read 6.4914
